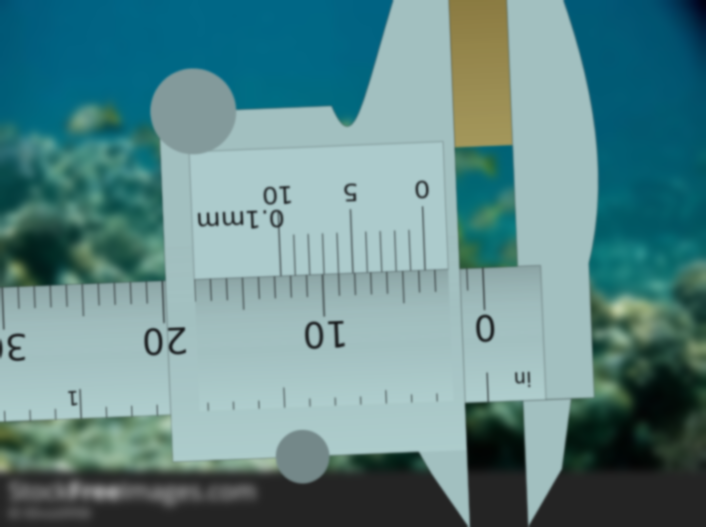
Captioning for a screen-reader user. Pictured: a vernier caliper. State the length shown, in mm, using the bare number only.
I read 3.6
